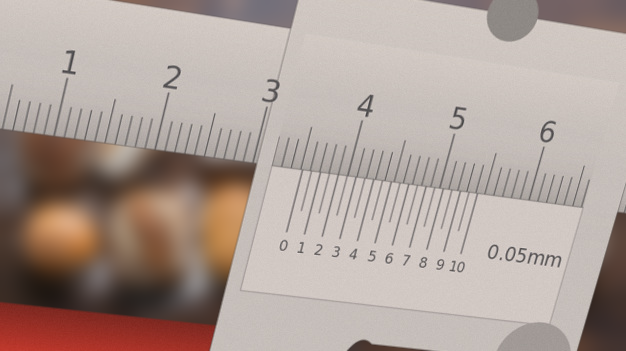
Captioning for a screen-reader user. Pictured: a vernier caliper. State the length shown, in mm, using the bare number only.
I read 35.2
